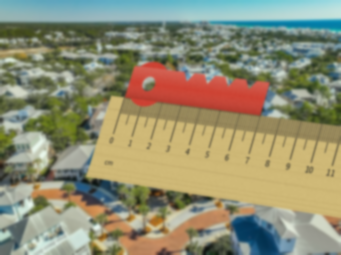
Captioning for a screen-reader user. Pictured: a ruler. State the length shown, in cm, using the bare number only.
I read 7
